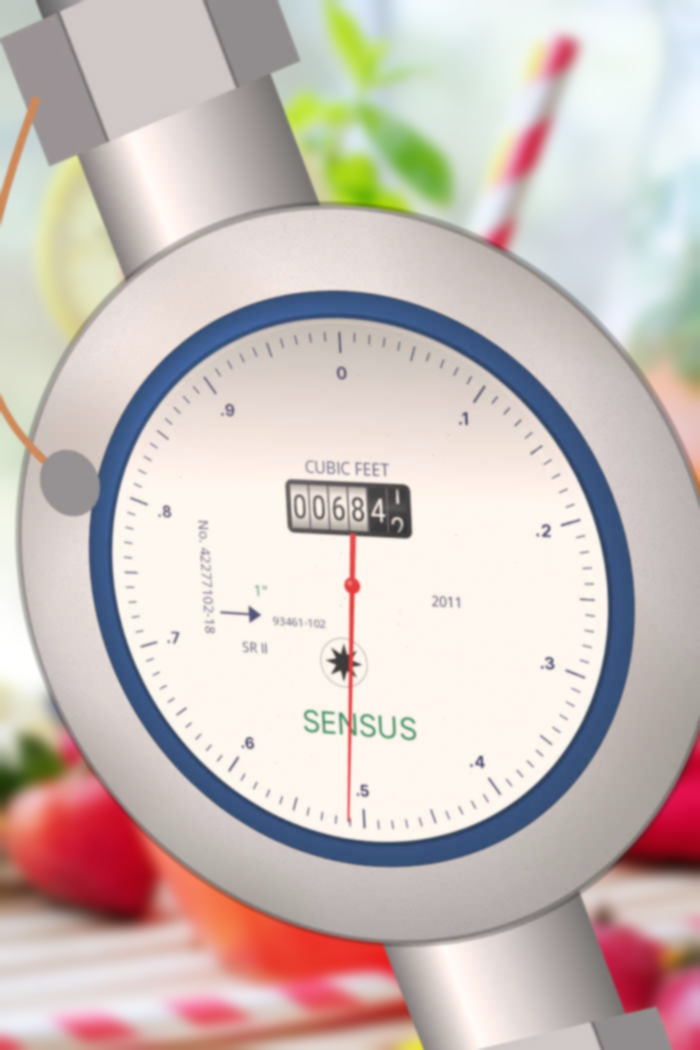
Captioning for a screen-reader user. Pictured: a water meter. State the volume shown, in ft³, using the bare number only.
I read 6841.51
